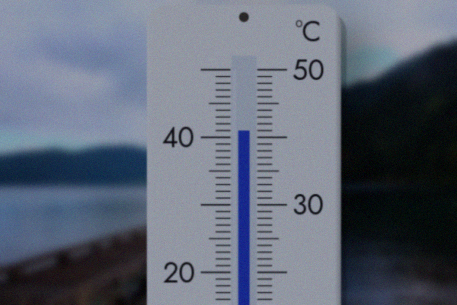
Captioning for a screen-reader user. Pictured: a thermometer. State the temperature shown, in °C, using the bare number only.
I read 41
